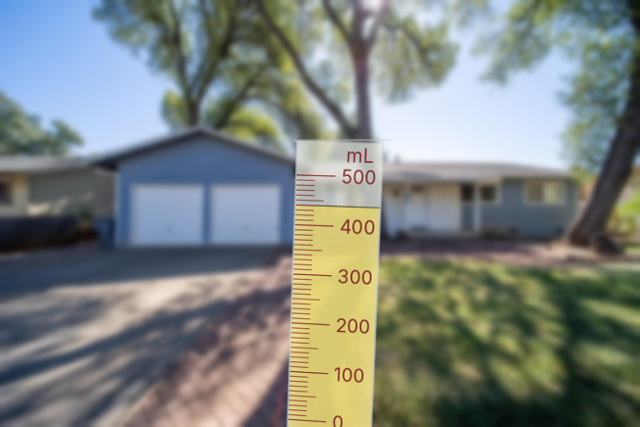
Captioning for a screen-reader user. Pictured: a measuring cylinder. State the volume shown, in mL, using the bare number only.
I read 440
